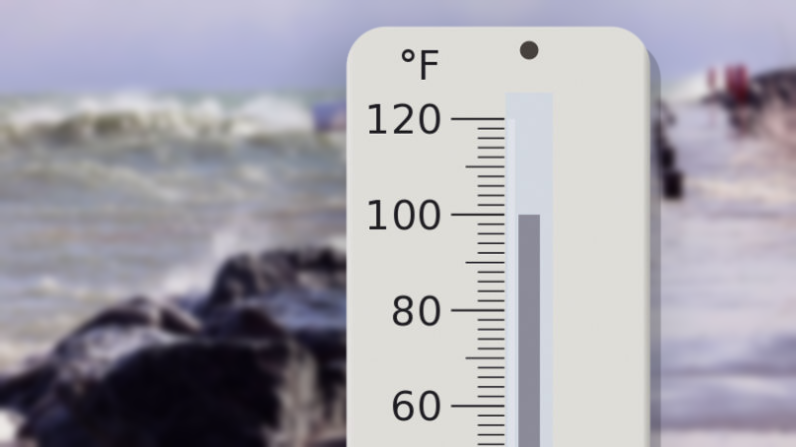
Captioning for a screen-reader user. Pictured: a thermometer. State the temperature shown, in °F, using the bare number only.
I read 100
